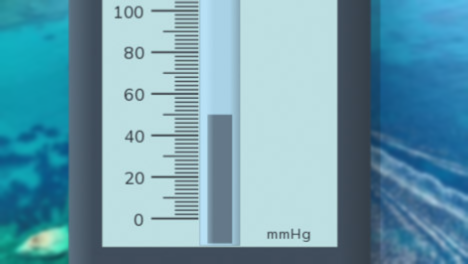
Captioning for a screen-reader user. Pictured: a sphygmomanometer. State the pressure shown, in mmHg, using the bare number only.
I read 50
